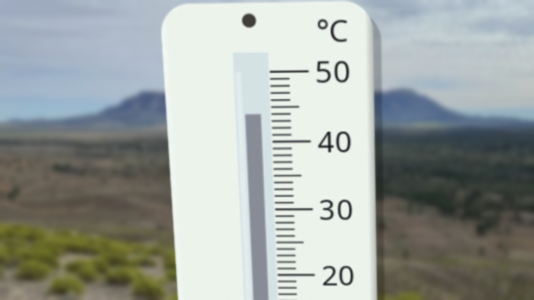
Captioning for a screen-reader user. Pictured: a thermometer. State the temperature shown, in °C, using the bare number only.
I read 44
